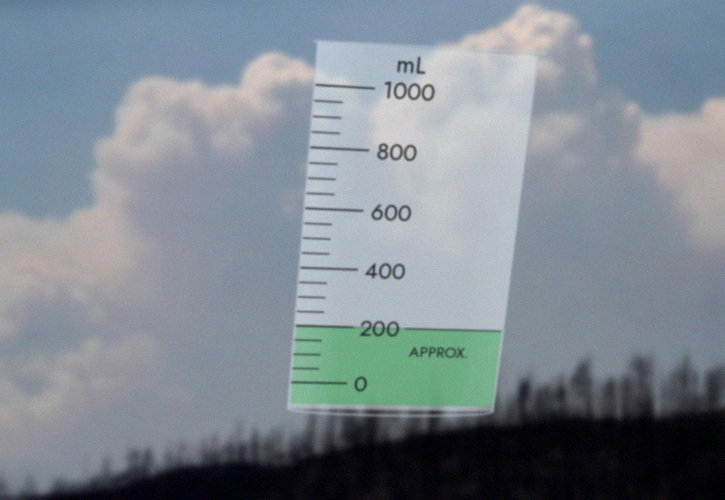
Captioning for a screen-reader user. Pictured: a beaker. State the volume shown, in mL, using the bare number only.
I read 200
